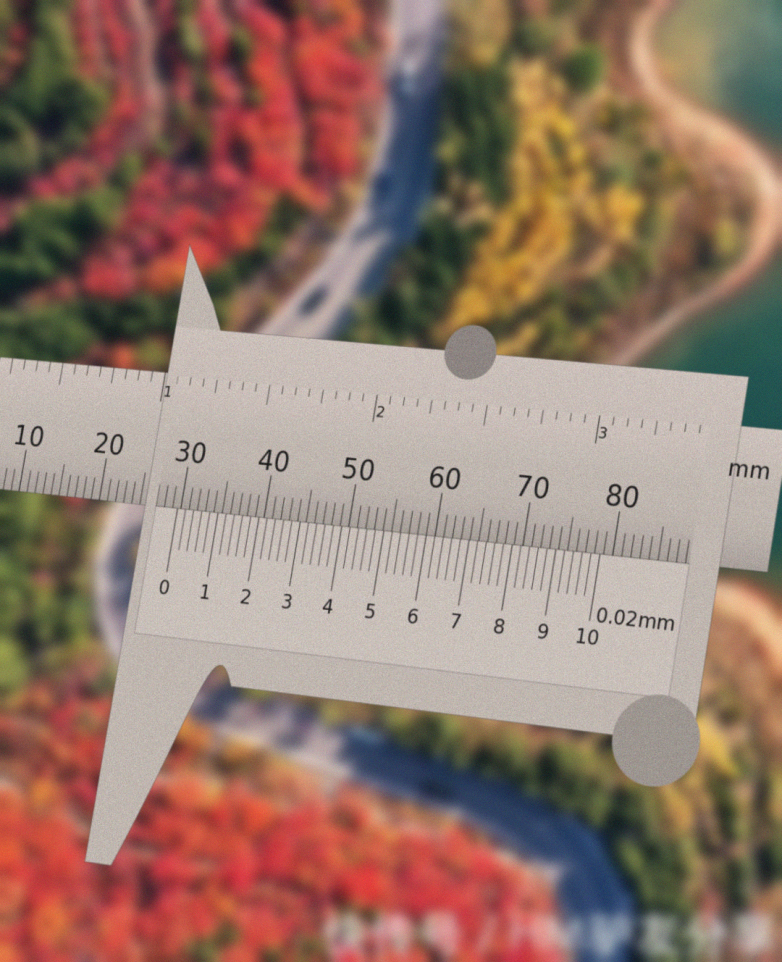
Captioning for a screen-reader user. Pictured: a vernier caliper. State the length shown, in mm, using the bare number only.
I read 29.6
